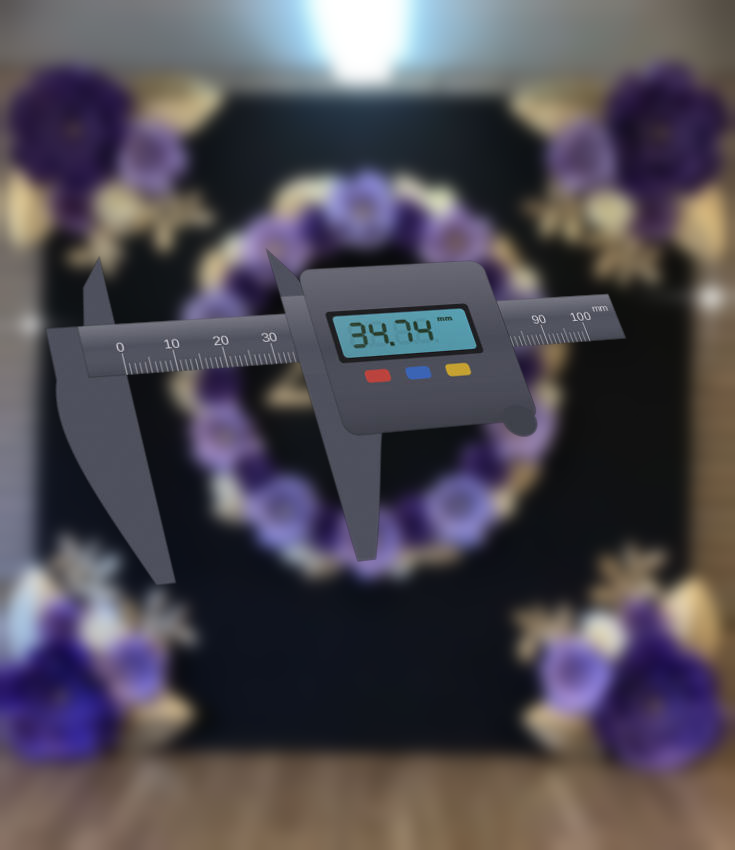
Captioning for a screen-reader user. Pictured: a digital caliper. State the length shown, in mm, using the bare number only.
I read 34.74
